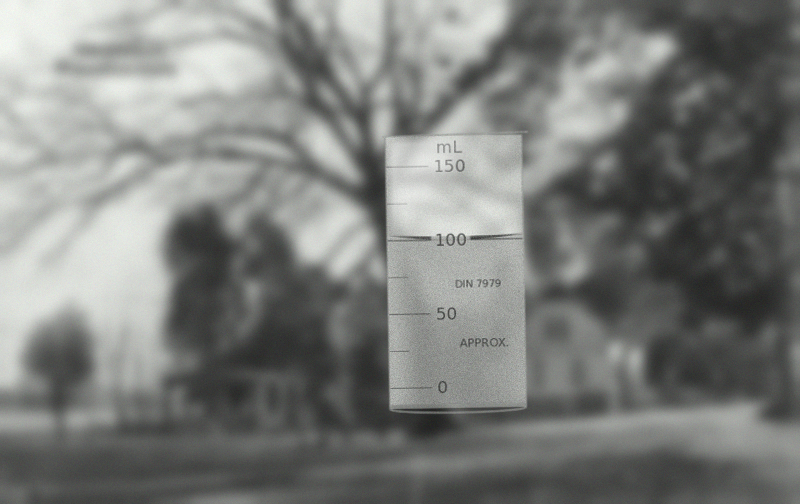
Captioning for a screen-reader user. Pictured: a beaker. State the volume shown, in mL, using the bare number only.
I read 100
